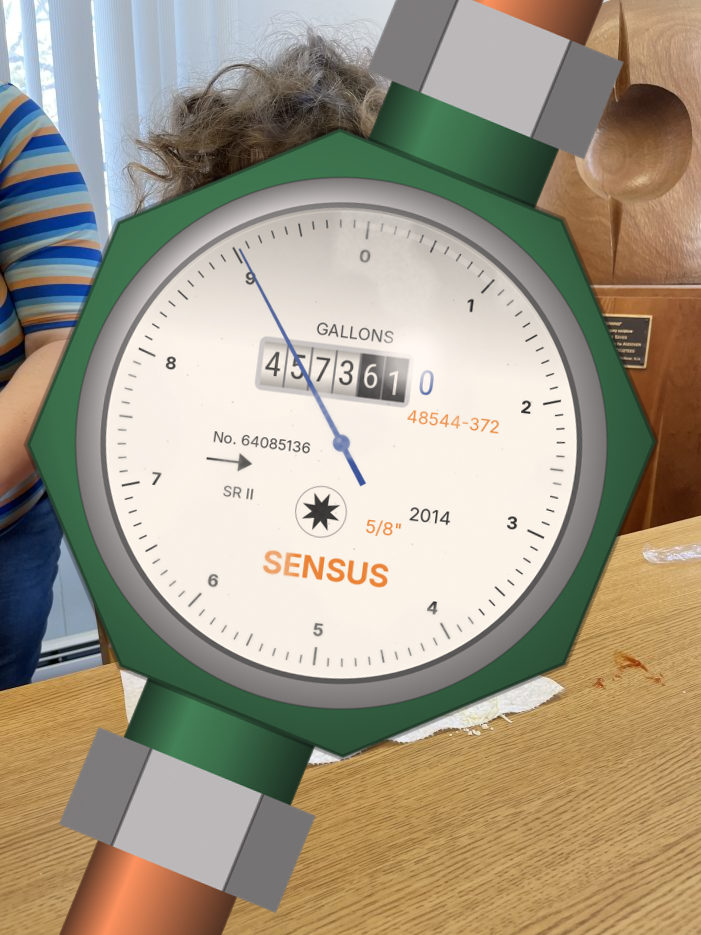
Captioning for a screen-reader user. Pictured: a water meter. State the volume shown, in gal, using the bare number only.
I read 4573609.0
